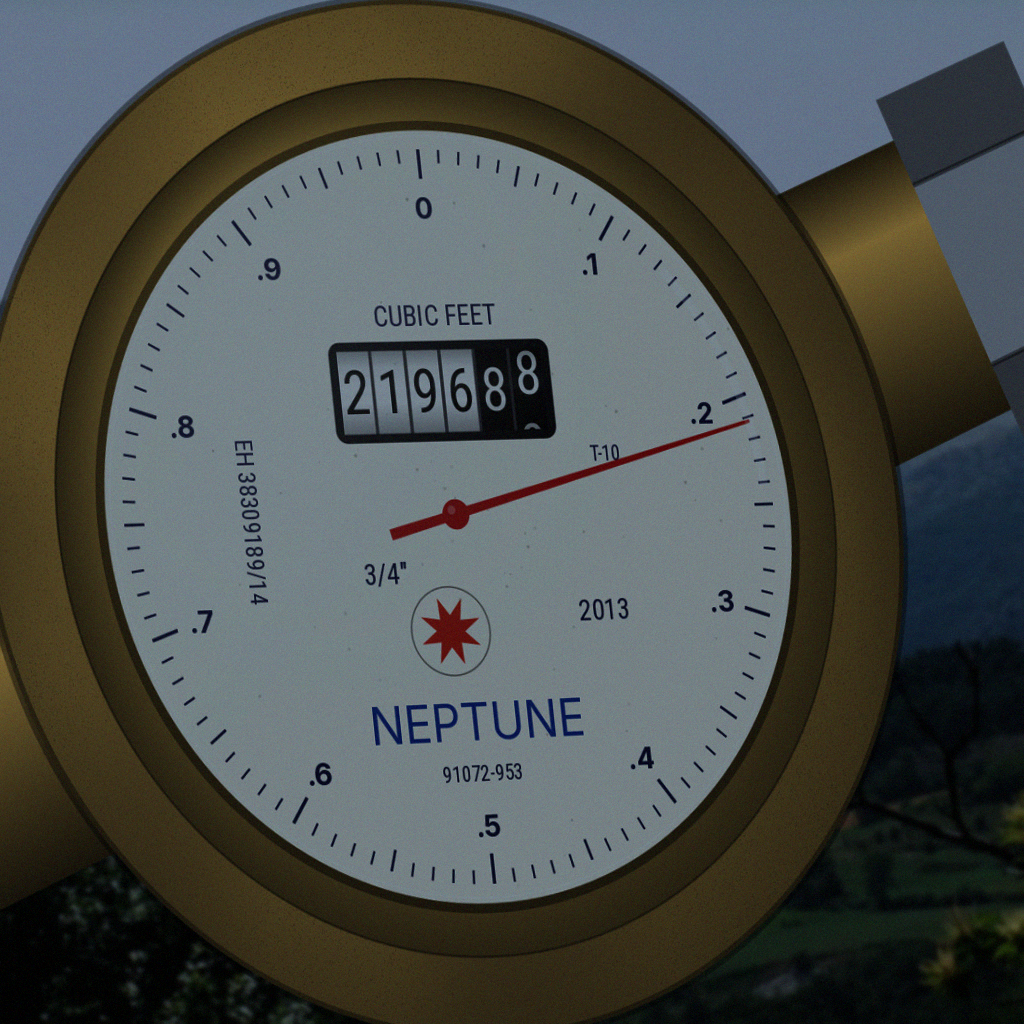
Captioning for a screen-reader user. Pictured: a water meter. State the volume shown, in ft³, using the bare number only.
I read 219688.21
